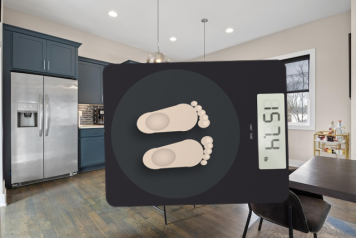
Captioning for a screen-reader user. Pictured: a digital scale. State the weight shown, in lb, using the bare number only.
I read 157.4
